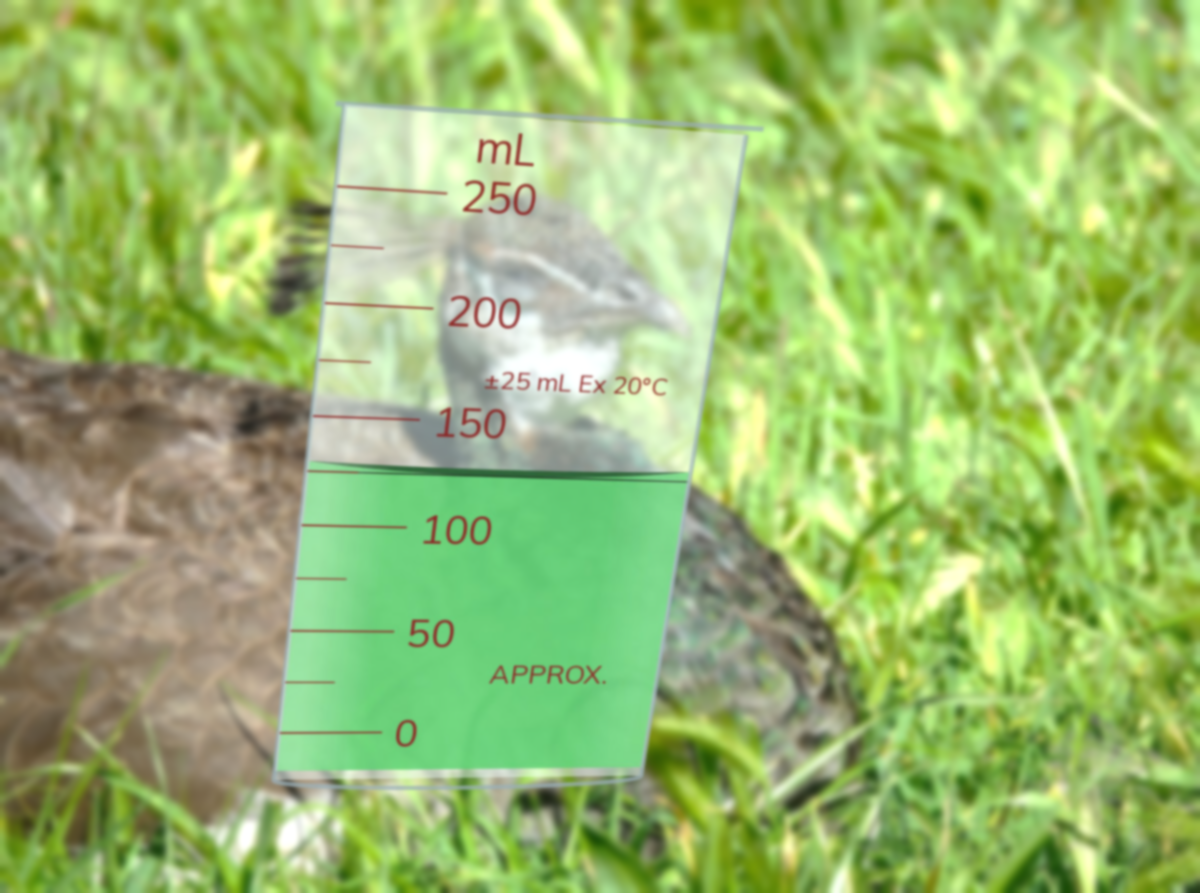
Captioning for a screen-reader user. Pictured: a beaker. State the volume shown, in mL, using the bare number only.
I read 125
